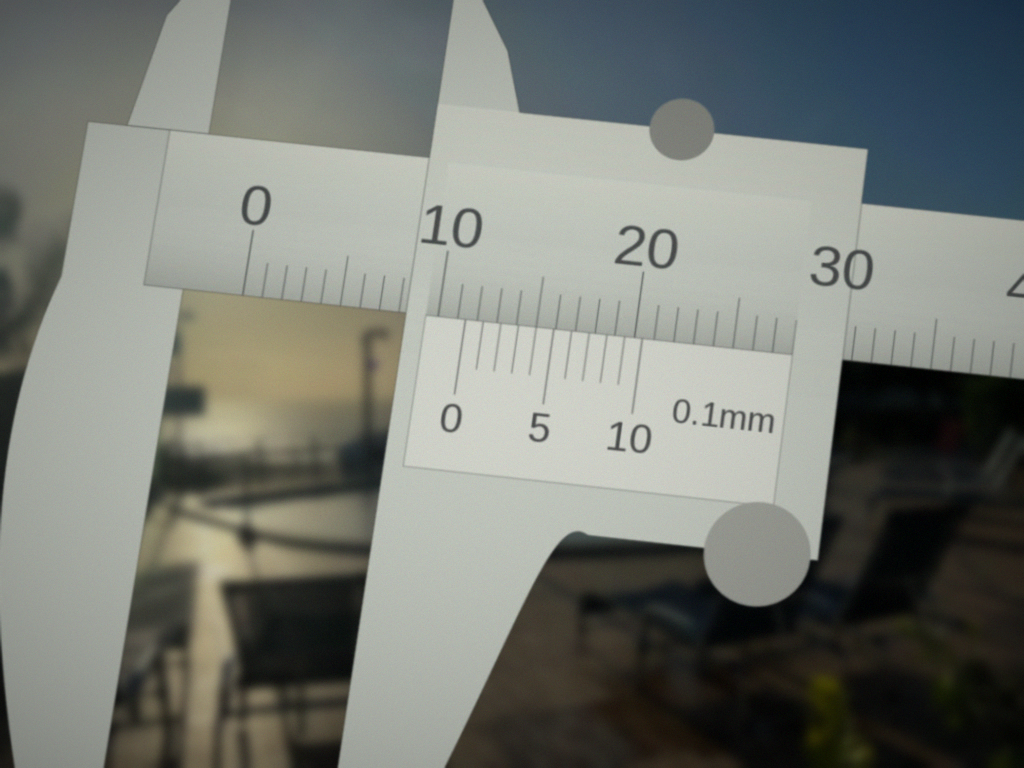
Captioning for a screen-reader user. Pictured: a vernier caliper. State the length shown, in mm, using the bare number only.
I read 11.4
